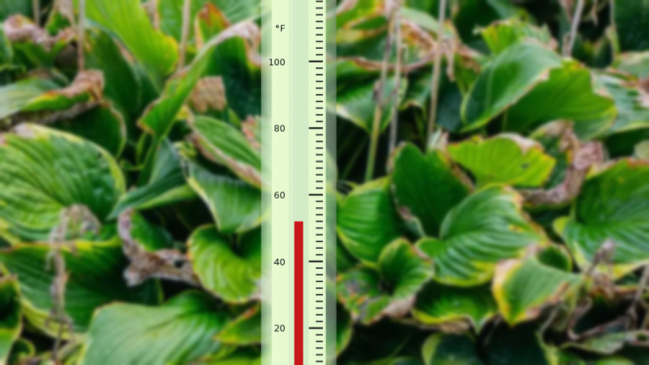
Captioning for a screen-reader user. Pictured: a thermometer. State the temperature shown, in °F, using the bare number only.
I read 52
